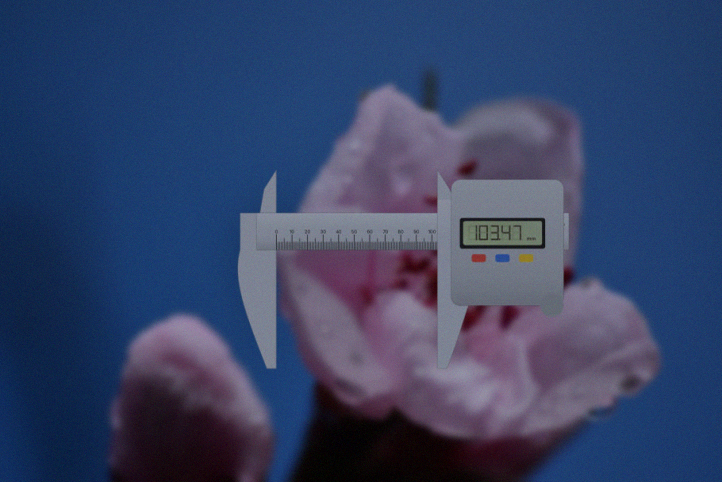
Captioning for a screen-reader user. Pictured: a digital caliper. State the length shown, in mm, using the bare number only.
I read 103.47
